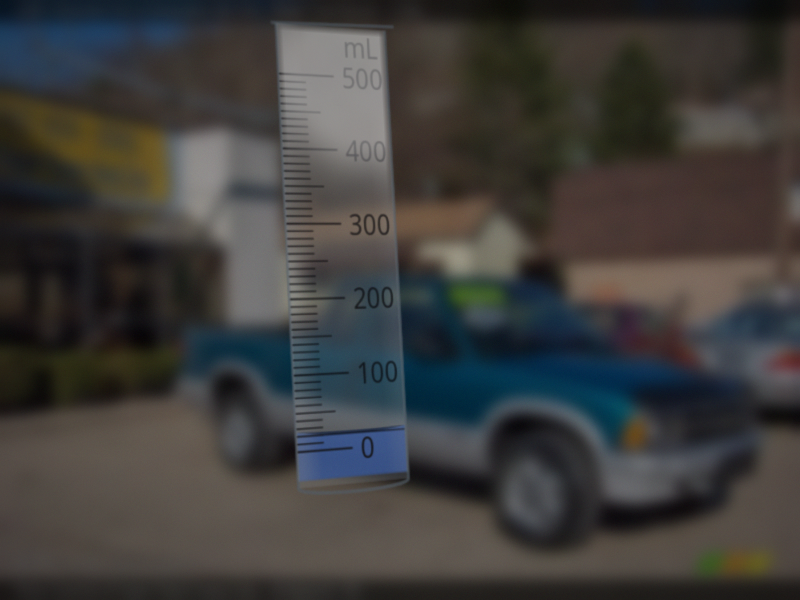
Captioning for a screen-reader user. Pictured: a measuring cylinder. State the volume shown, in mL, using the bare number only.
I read 20
